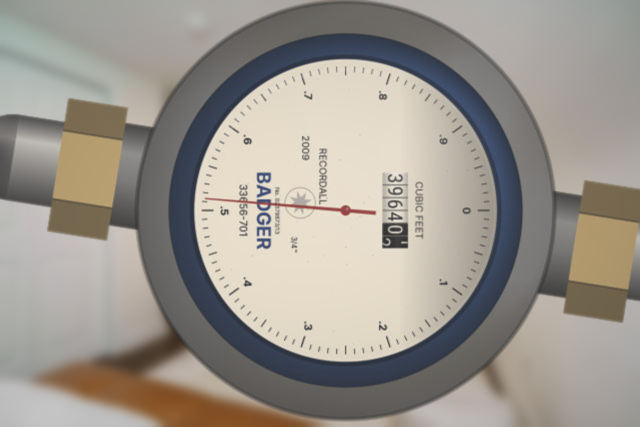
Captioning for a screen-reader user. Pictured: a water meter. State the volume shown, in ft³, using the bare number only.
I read 396401.51
